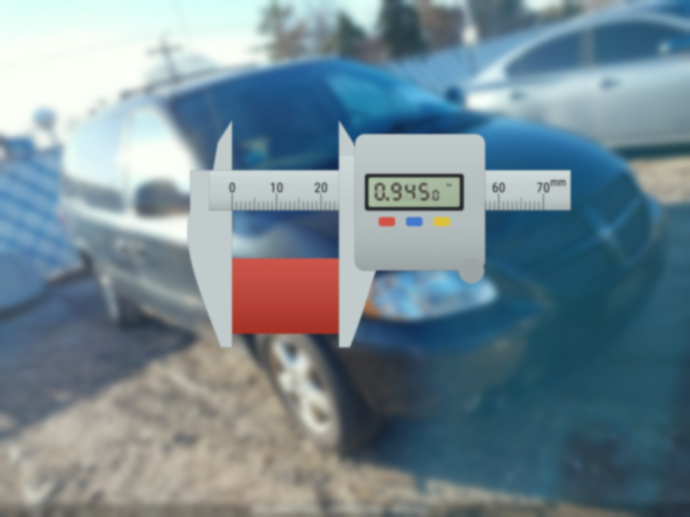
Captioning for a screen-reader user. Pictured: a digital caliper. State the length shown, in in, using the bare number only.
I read 0.9450
